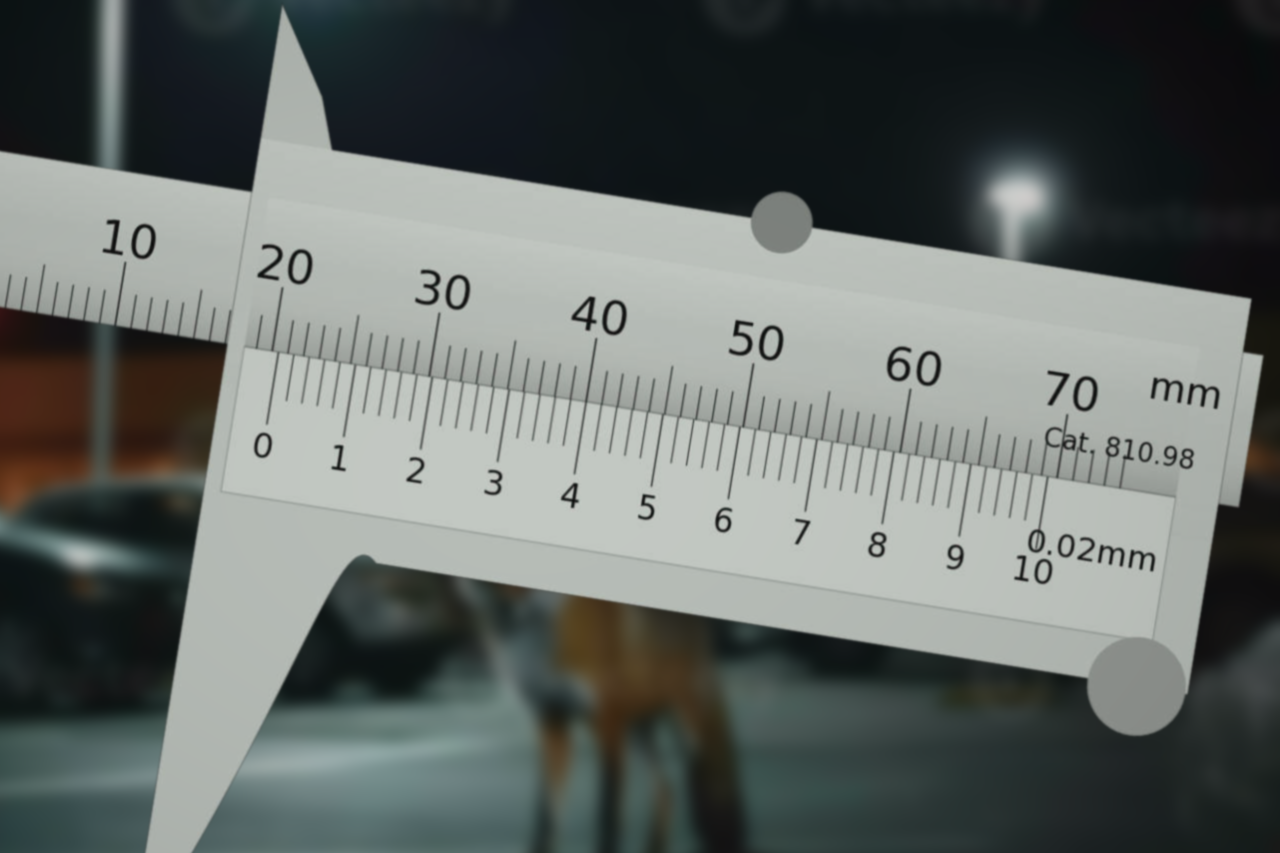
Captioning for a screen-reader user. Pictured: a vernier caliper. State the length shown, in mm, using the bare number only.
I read 20.4
